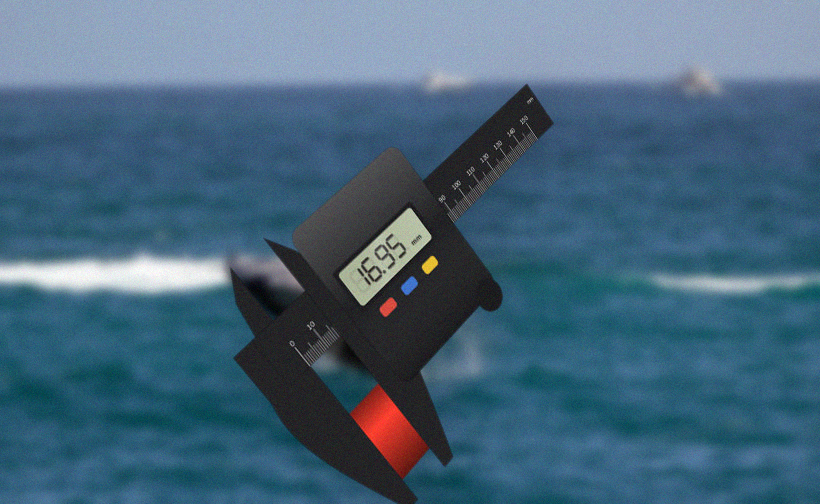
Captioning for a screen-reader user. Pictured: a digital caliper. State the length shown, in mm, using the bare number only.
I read 16.95
